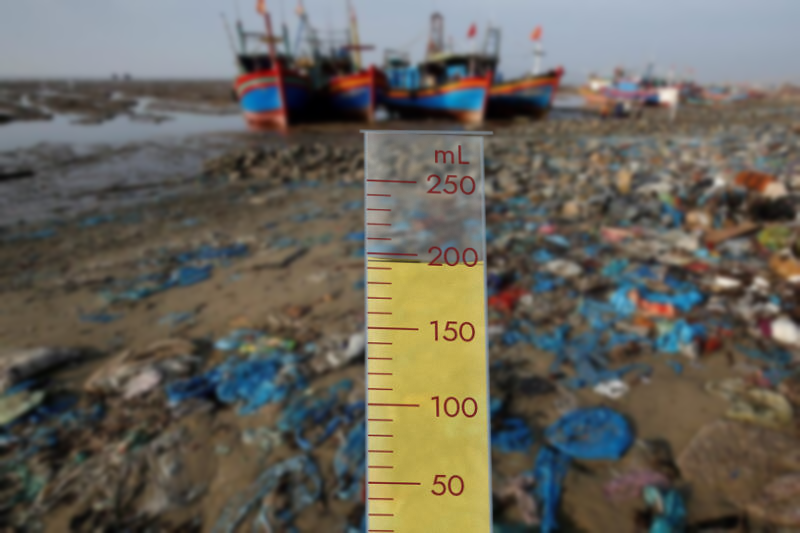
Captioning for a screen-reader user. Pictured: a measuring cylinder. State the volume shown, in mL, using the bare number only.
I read 195
